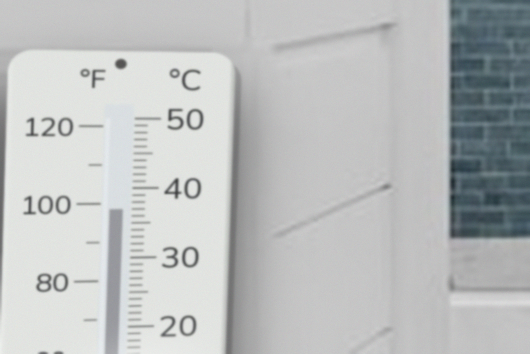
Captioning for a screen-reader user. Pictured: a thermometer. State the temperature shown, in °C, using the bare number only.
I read 37
